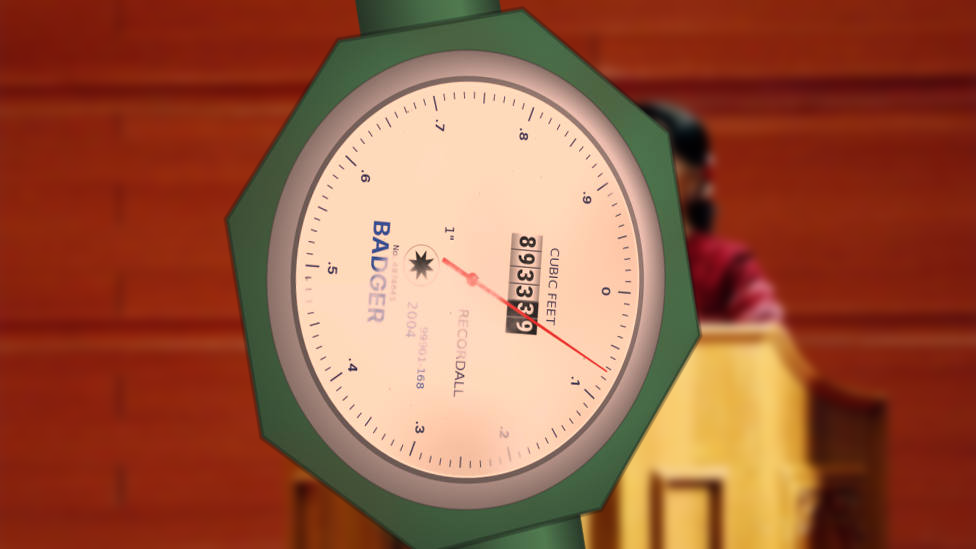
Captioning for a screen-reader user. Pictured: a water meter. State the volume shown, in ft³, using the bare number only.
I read 893339.07
